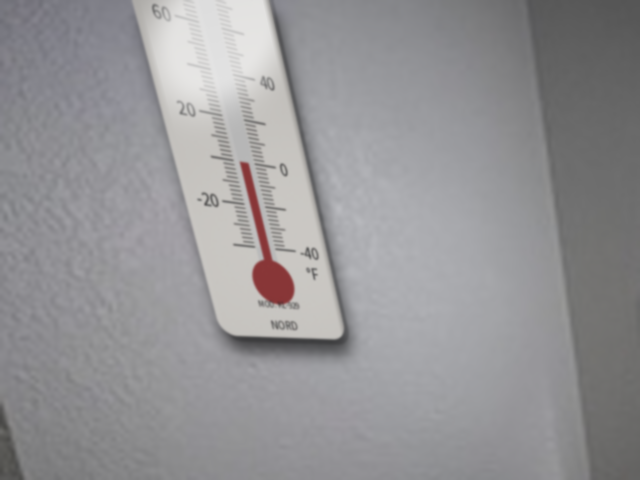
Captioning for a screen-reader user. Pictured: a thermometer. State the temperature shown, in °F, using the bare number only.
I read 0
